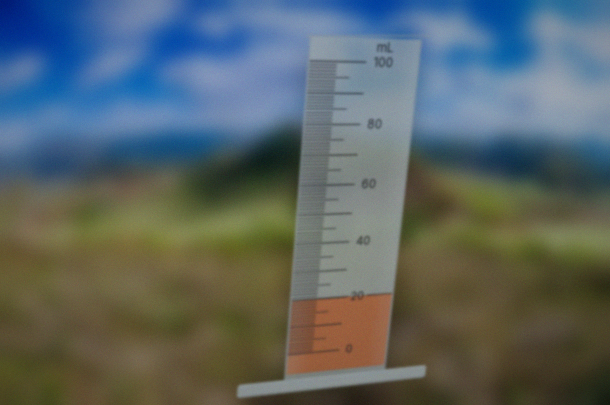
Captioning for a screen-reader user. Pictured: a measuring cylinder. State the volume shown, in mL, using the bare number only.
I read 20
